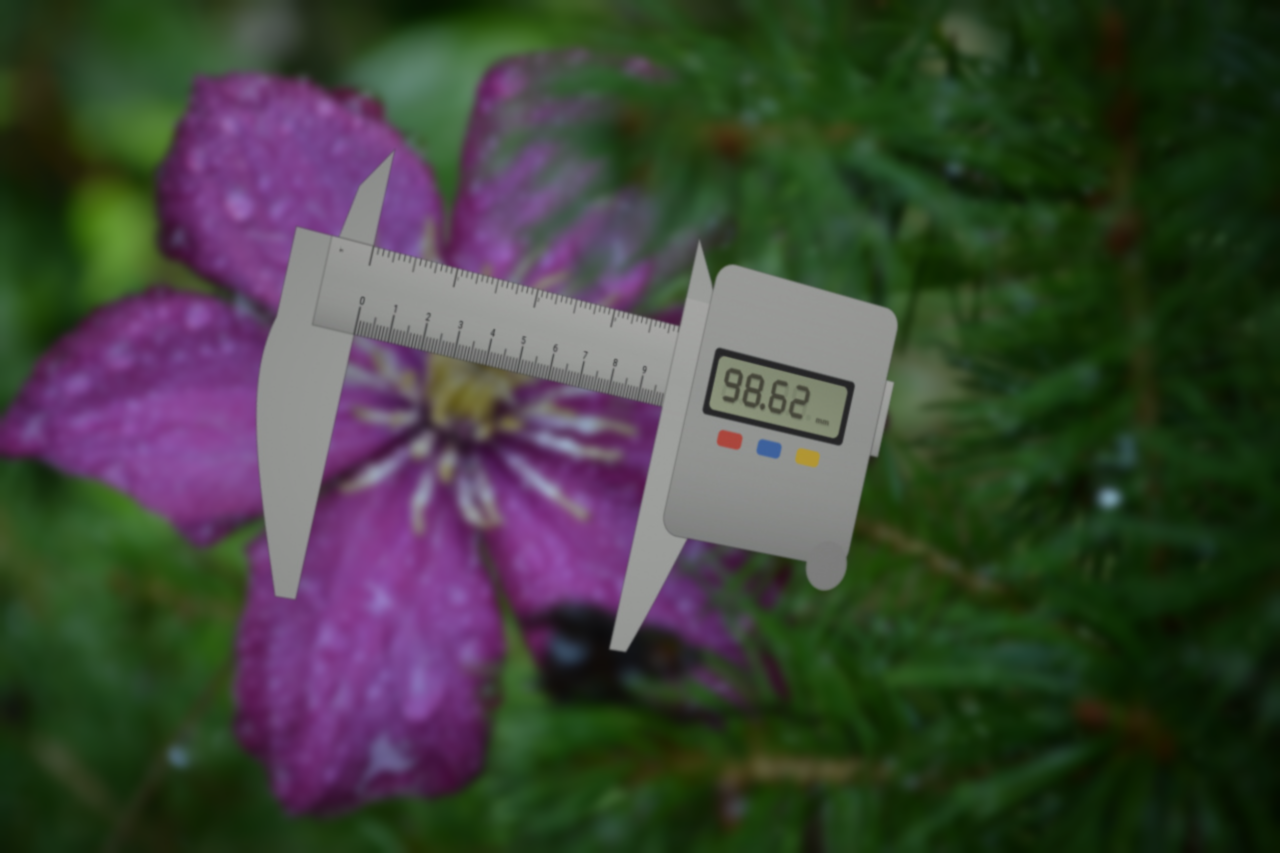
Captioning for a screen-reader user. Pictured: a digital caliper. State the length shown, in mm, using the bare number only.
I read 98.62
